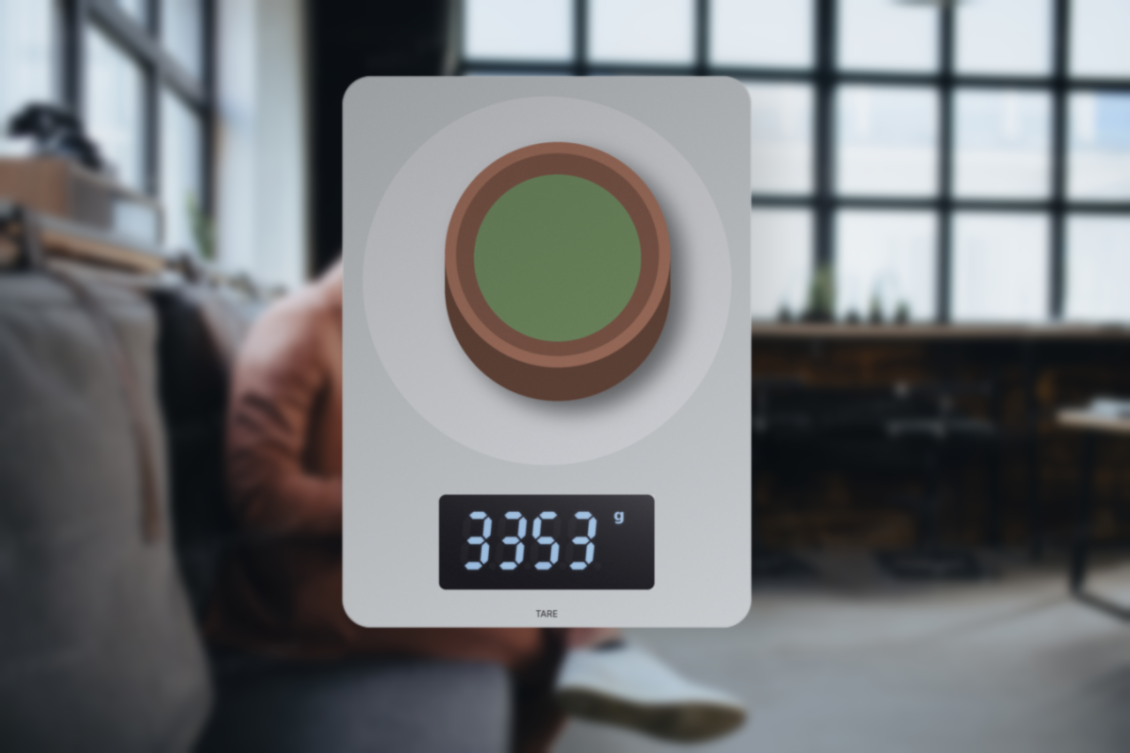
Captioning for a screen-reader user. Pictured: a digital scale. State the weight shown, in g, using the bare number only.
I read 3353
